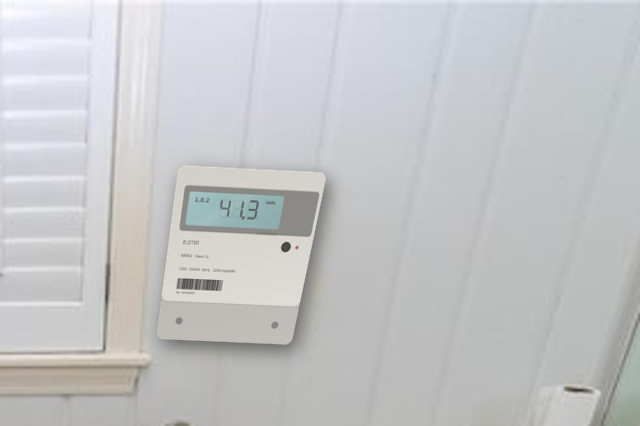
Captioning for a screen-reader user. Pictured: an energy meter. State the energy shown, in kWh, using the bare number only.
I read 41.3
